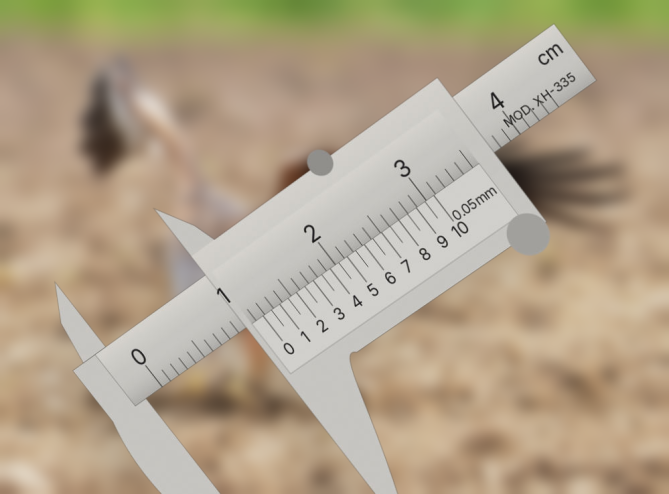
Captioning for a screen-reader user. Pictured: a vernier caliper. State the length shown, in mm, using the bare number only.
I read 11.8
